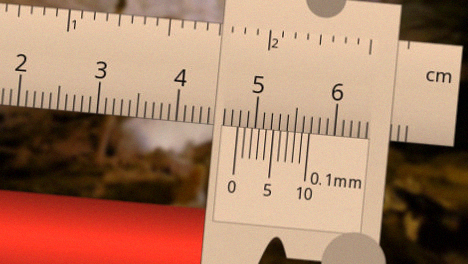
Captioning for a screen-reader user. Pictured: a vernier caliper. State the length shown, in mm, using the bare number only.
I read 47.8
